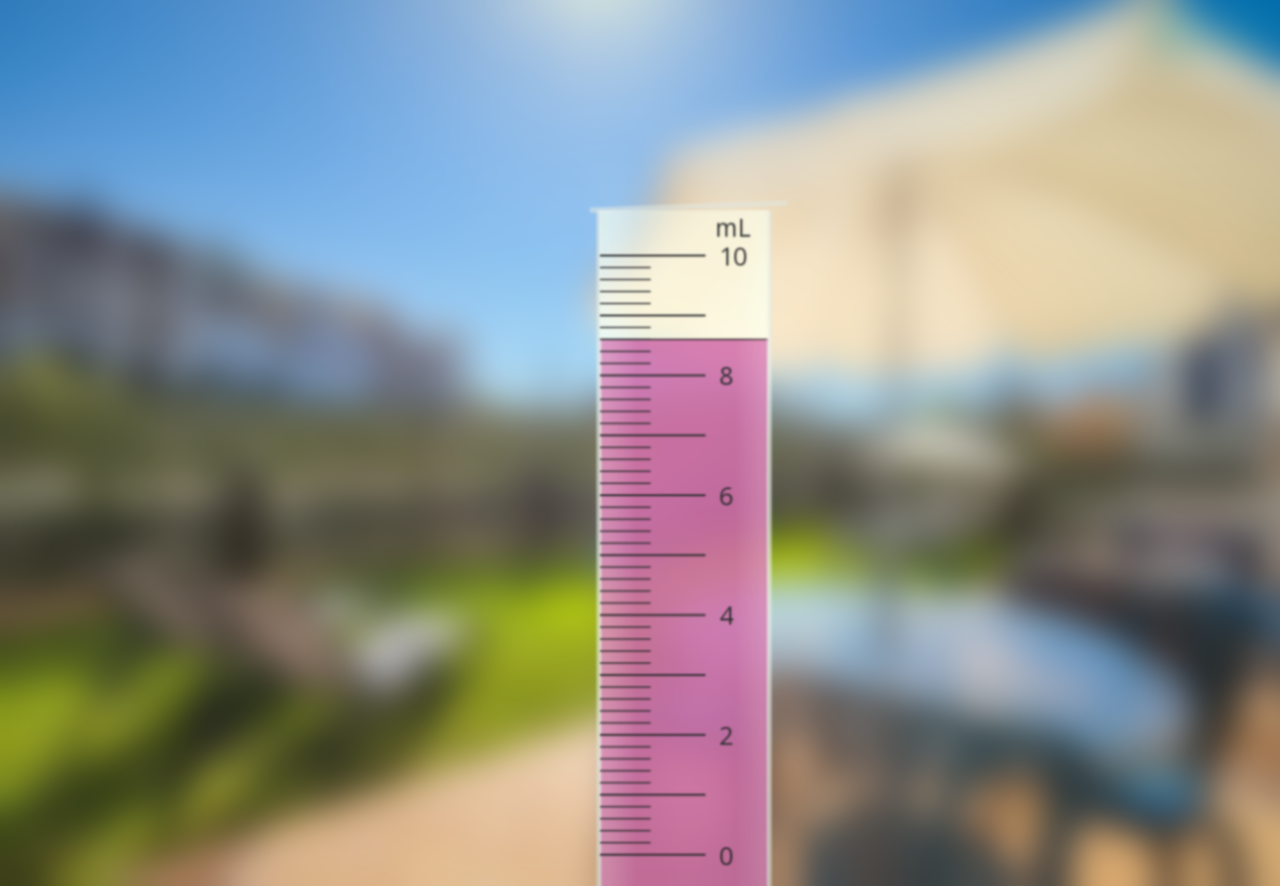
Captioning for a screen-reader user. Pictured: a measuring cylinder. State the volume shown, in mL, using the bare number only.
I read 8.6
